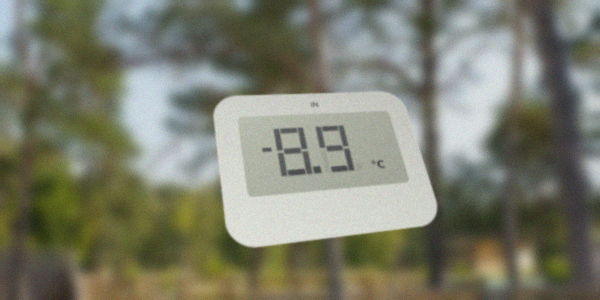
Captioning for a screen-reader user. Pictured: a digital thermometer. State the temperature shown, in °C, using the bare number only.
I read -8.9
